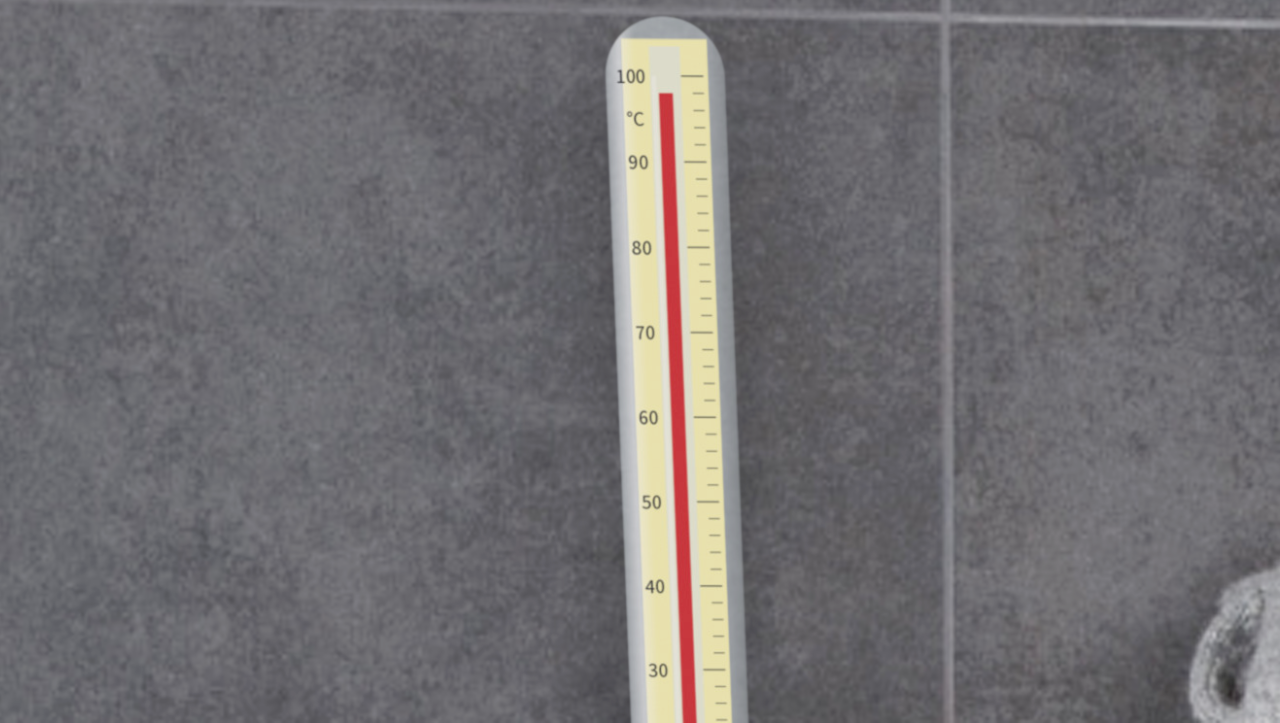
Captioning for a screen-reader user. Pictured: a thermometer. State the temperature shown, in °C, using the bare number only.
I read 98
